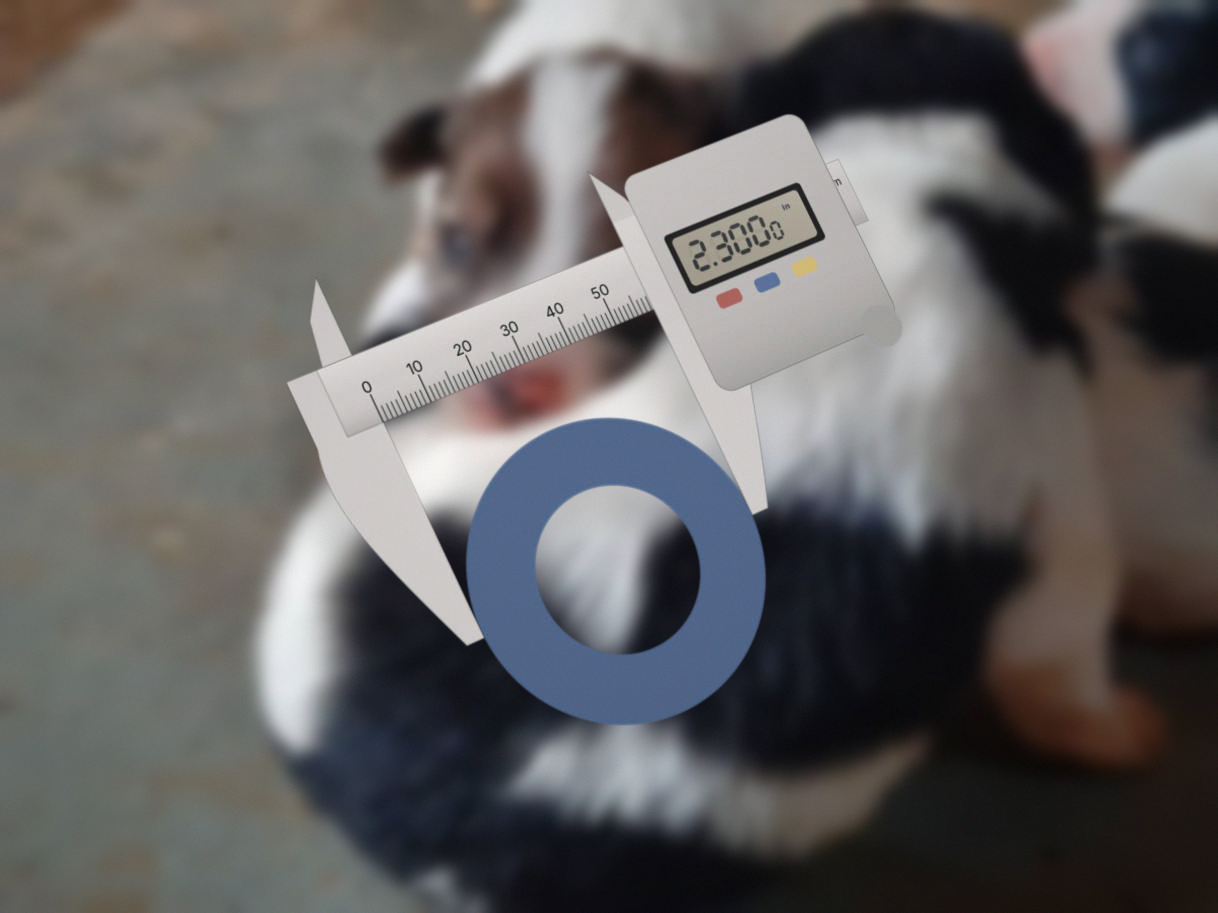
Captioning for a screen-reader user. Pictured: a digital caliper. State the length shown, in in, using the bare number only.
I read 2.3000
